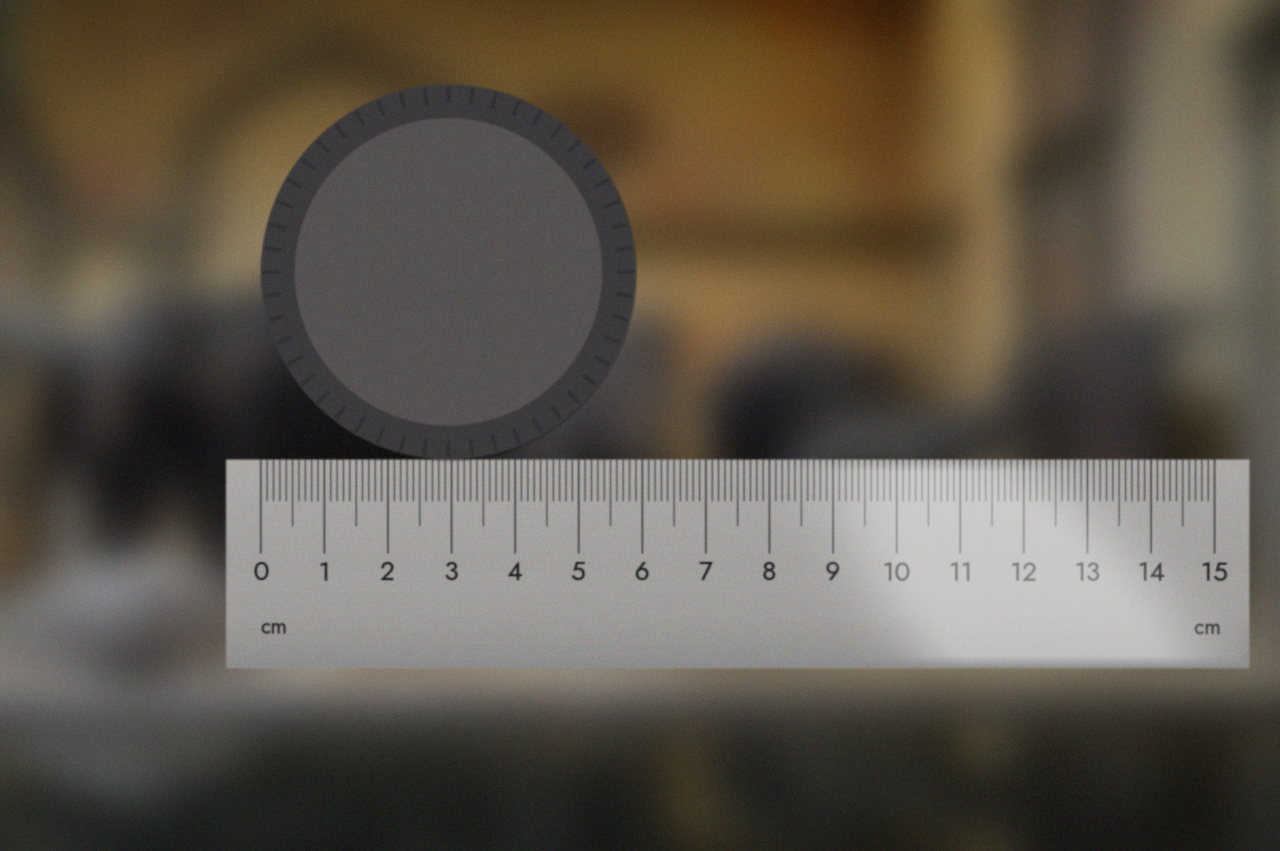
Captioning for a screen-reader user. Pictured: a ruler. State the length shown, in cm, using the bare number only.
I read 5.9
